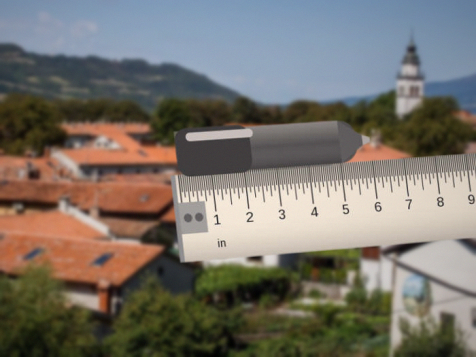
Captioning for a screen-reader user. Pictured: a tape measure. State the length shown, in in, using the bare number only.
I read 6
